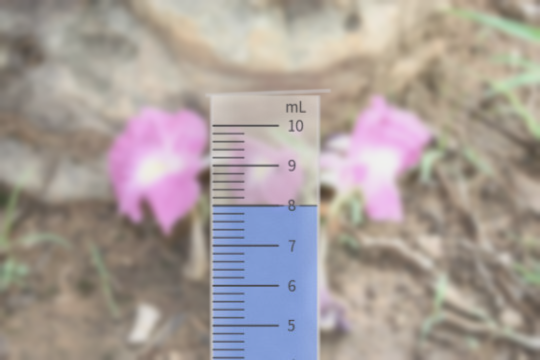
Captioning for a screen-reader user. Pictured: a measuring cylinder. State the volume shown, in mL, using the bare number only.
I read 8
